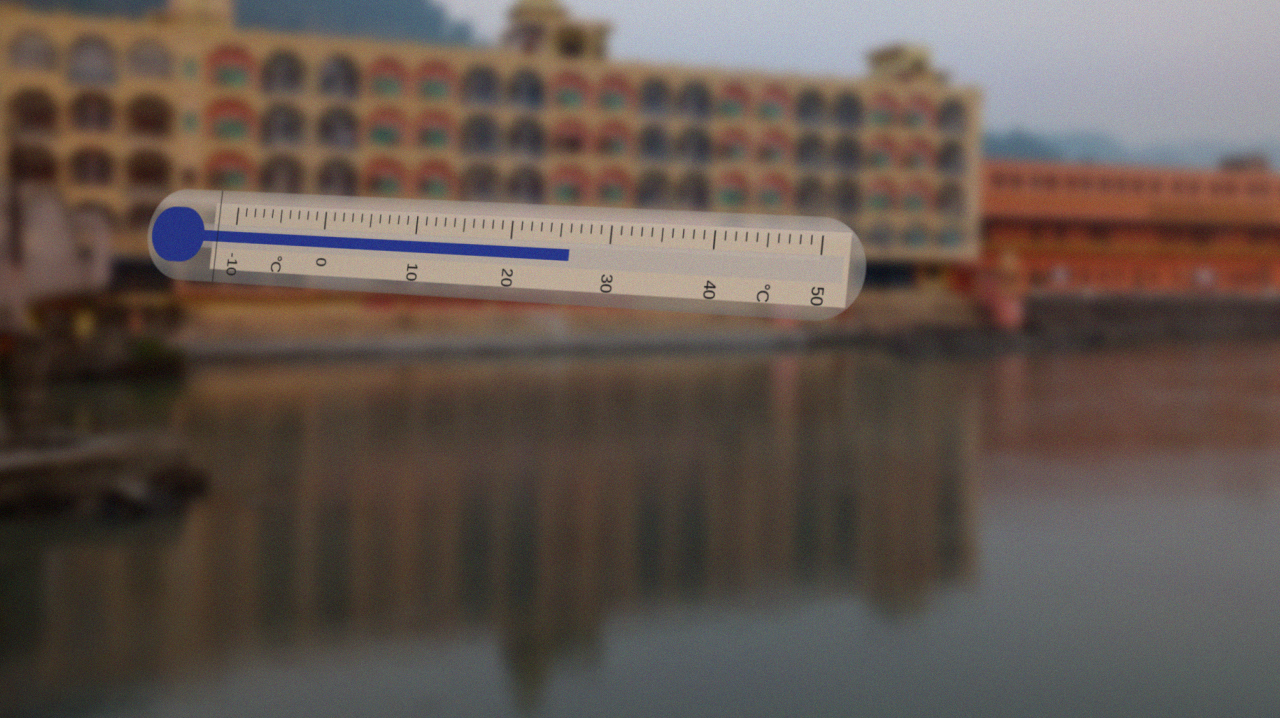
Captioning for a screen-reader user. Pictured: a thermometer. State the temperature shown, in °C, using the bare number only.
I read 26
